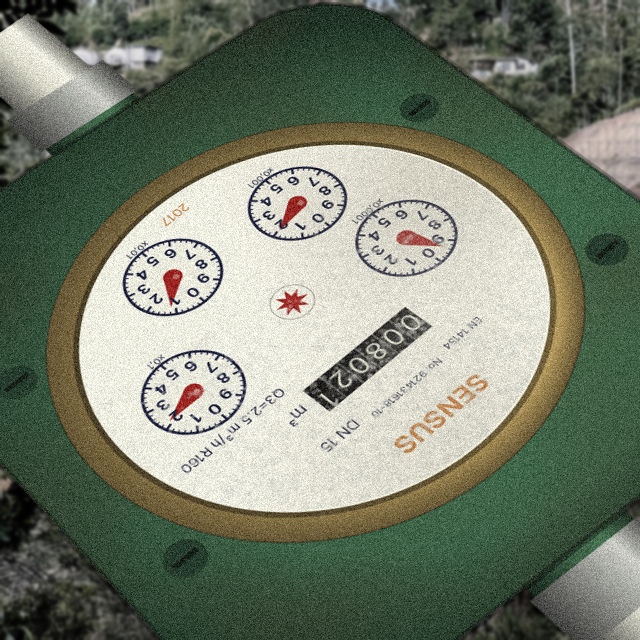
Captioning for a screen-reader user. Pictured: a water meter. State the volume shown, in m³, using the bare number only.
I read 8021.2119
